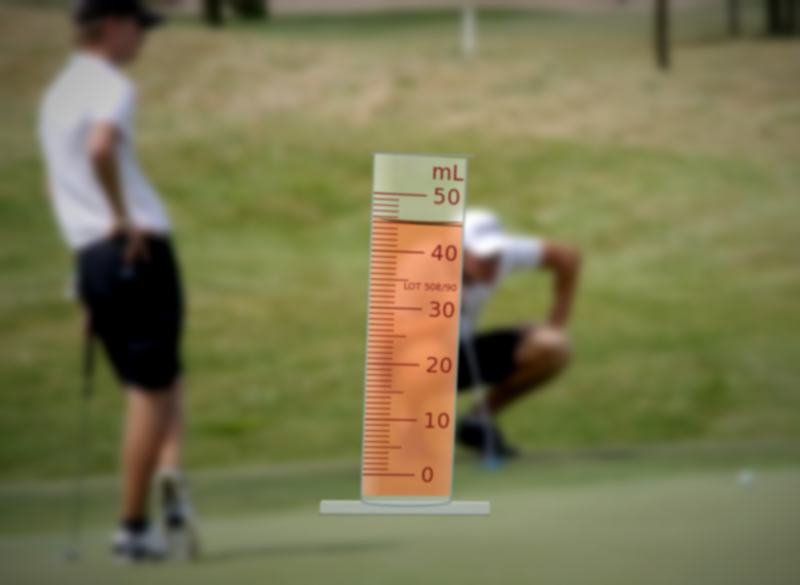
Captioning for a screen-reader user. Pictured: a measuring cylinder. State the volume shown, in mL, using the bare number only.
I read 45
